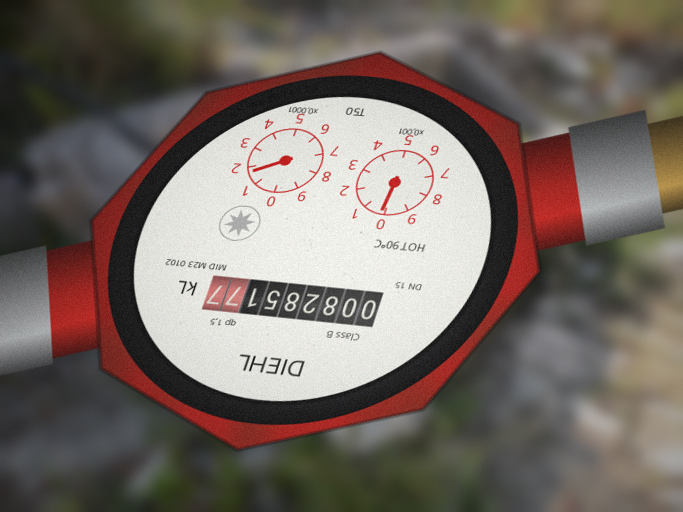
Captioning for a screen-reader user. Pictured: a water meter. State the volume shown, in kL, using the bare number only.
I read 82851.7701
